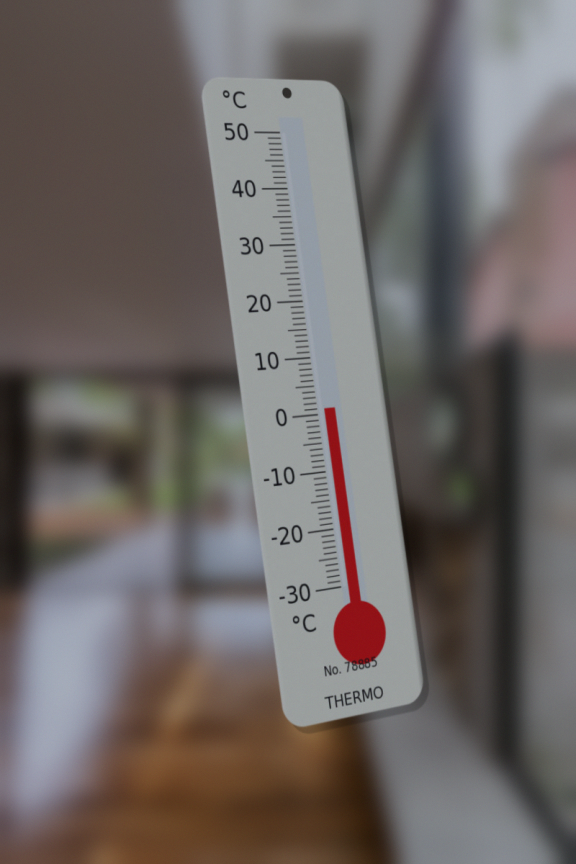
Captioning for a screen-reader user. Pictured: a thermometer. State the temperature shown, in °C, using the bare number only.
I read 1
